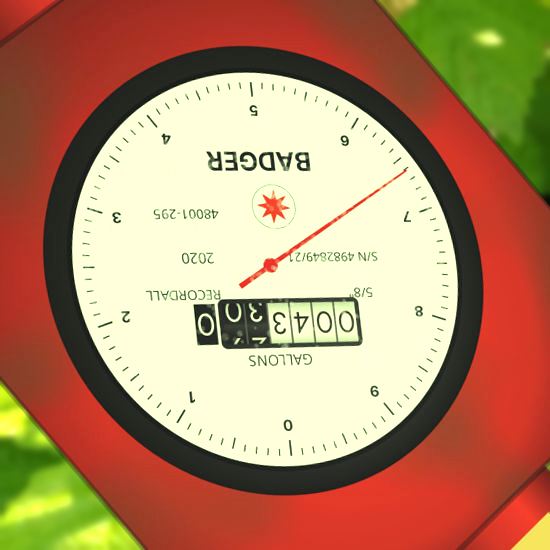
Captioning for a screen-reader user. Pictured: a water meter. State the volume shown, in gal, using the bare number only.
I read 43296.6
